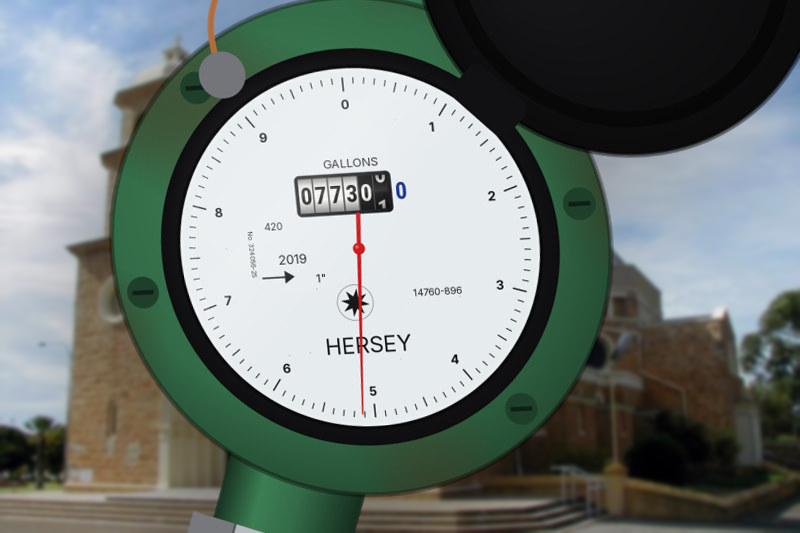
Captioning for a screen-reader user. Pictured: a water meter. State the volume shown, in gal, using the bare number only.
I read 773005.1
